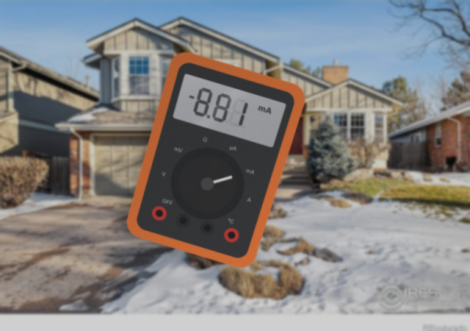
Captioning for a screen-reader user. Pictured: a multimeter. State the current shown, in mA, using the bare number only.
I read -8.81
